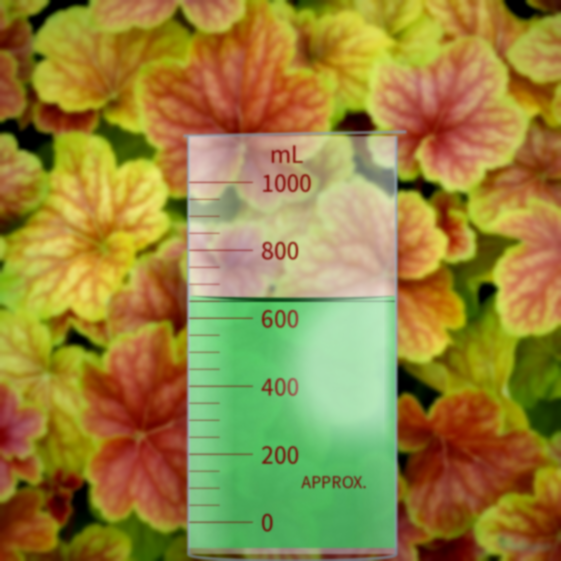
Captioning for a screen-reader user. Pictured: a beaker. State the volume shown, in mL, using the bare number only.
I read 650
